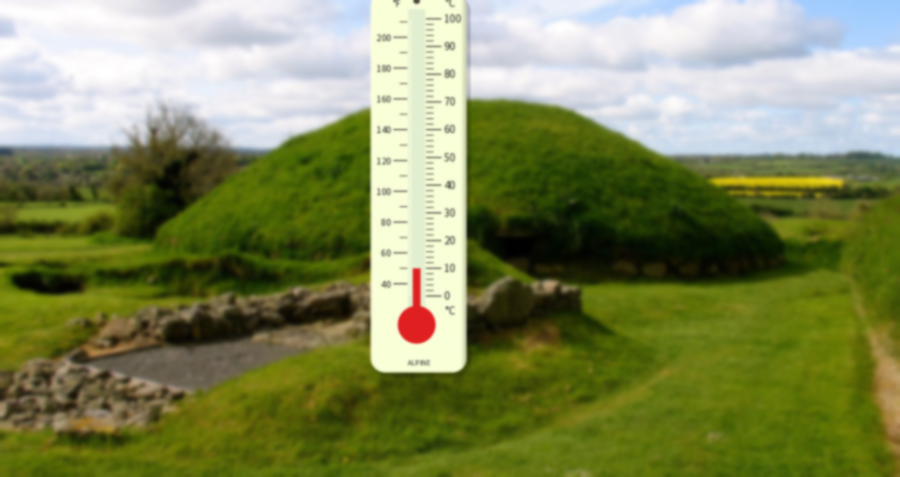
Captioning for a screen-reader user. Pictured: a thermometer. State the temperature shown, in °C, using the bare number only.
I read 10
